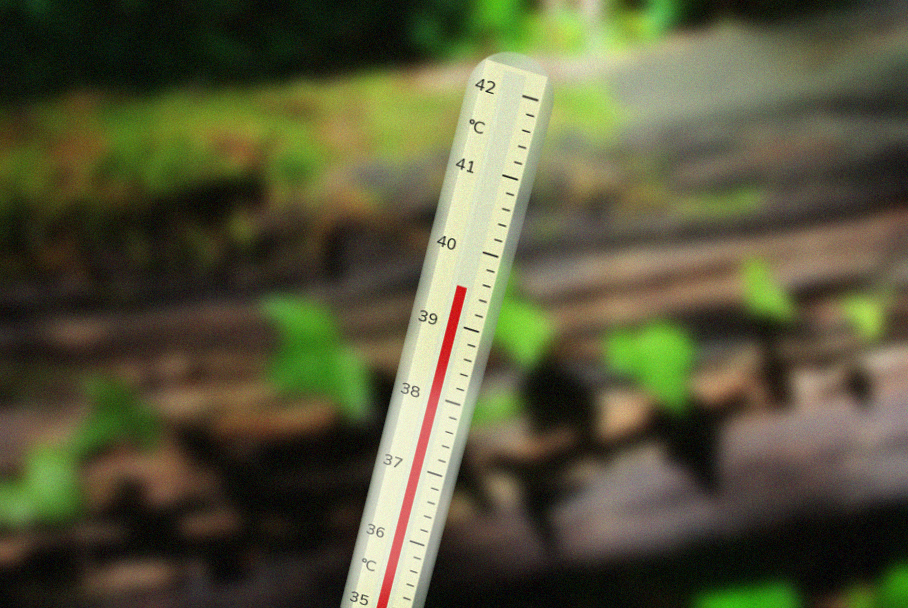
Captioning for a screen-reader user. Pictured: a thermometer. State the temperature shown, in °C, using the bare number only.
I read 39.5
